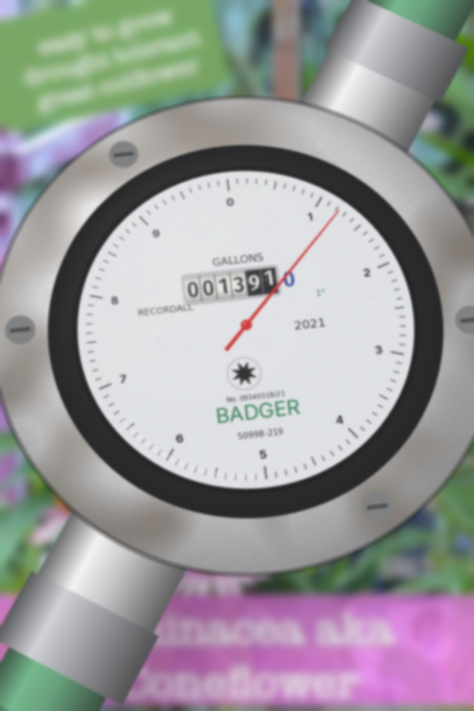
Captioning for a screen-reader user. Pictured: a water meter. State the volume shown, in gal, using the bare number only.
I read 13911.2
